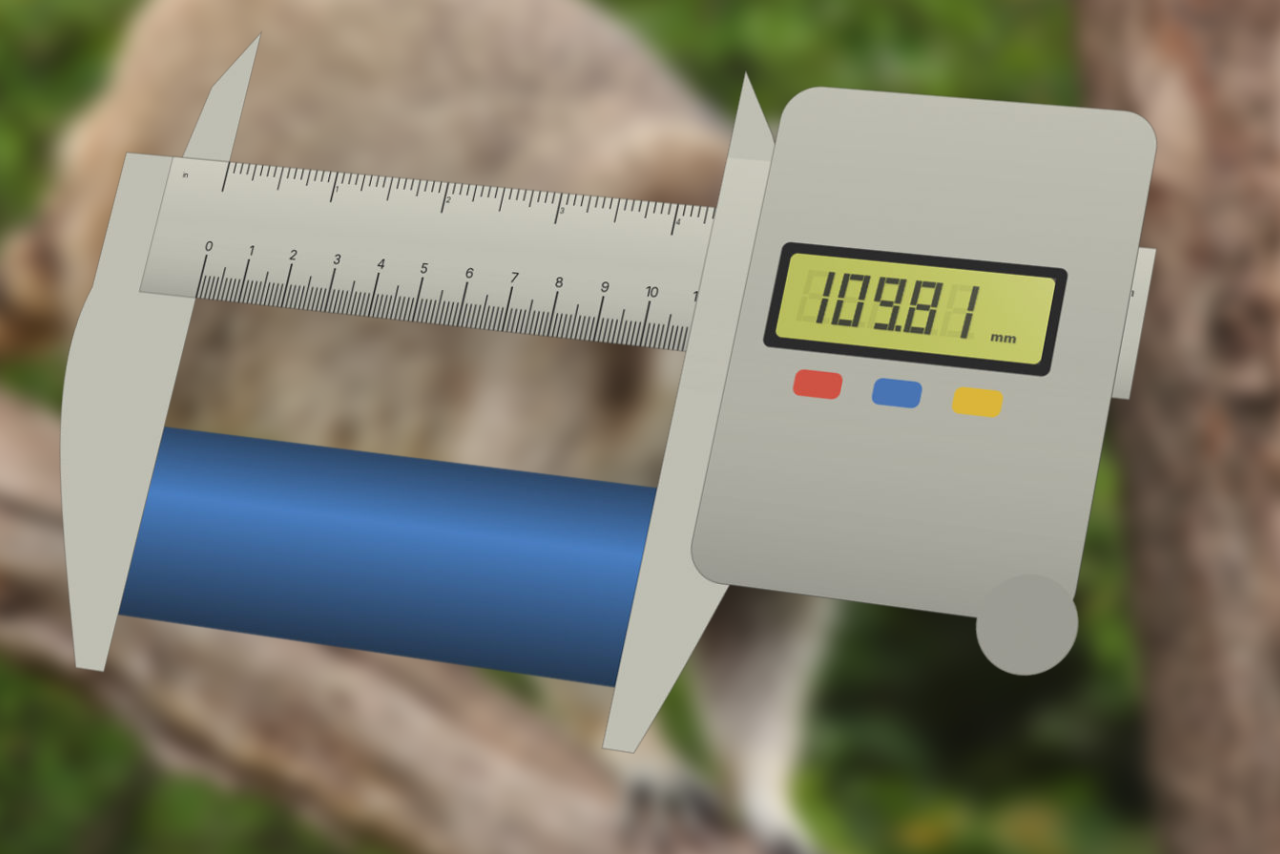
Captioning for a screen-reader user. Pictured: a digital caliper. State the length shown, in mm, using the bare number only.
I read 109.81
